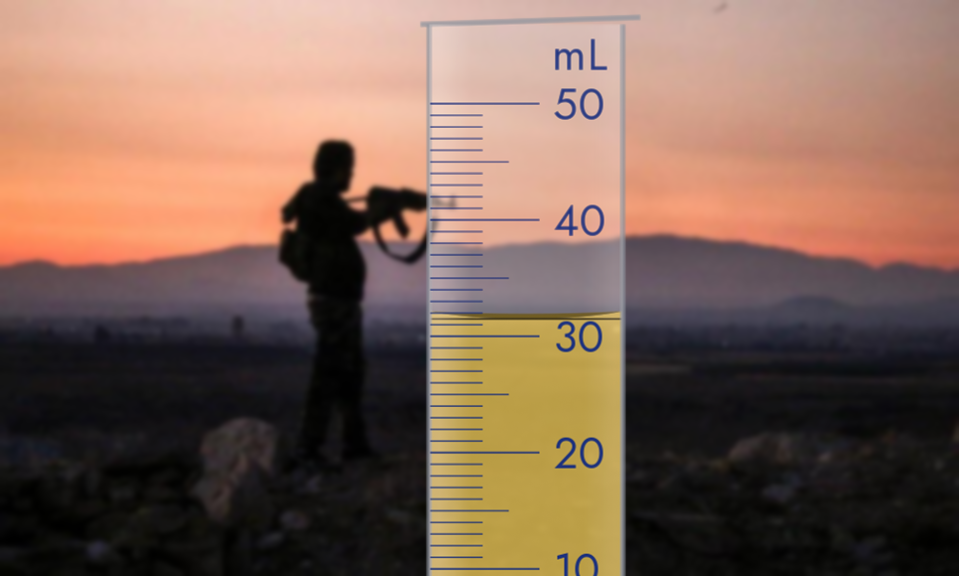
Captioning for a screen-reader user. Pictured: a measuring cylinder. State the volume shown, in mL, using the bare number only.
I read 31.5
